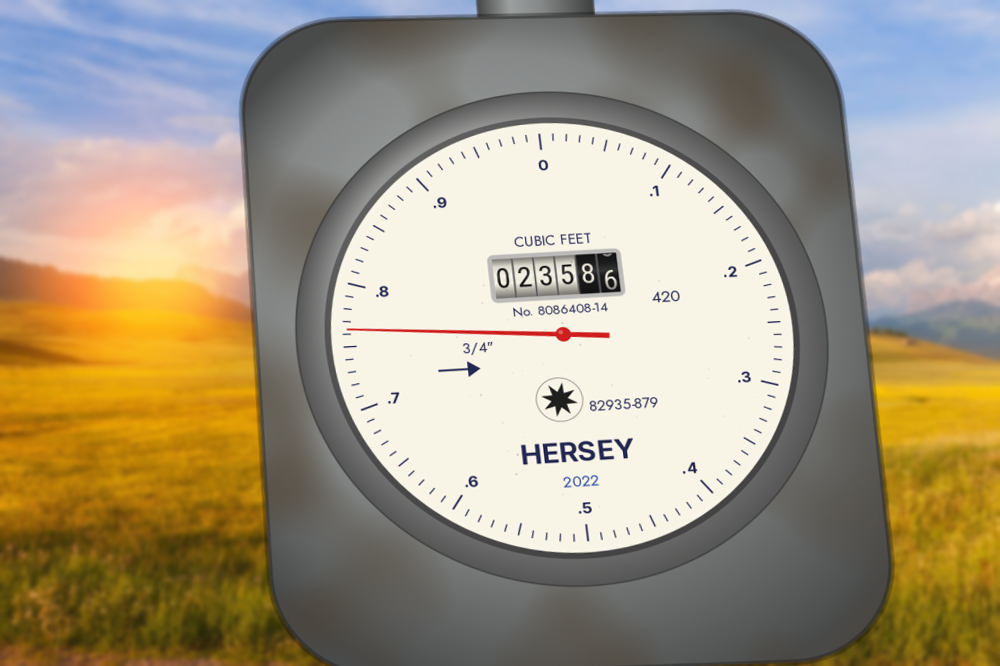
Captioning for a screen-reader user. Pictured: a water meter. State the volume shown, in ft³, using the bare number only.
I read 23585.76
